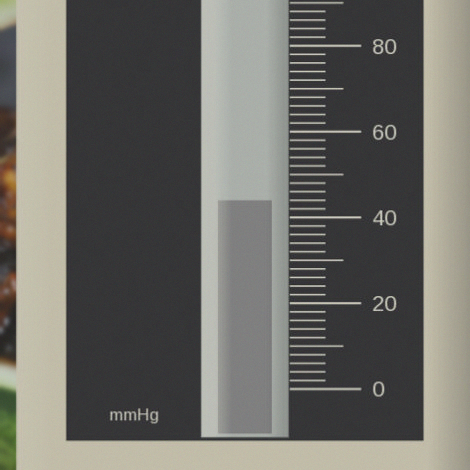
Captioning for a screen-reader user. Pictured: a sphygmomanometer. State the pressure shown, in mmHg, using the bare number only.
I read 44
